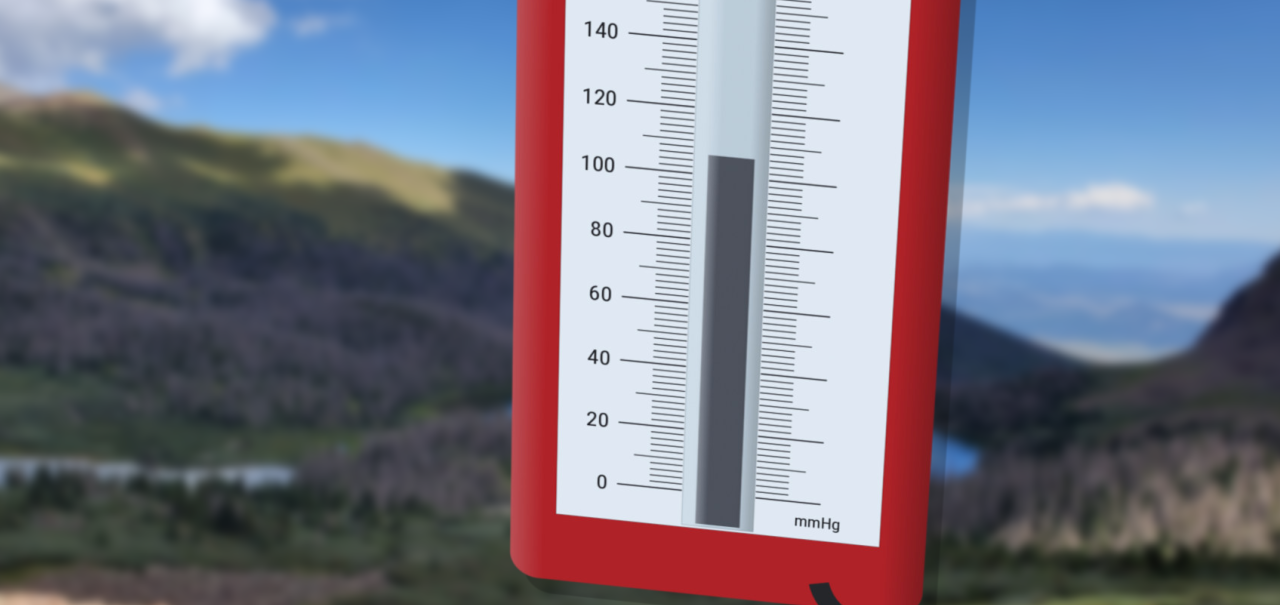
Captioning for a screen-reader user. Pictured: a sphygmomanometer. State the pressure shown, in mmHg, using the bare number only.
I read 106
